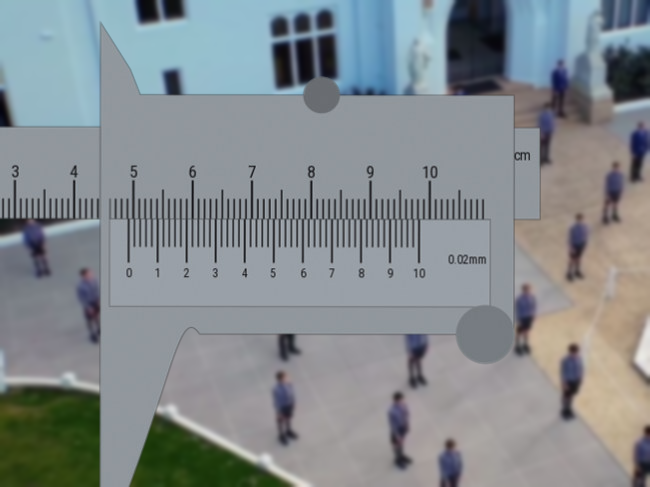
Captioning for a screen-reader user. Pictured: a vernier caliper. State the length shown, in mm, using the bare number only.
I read 49.2
